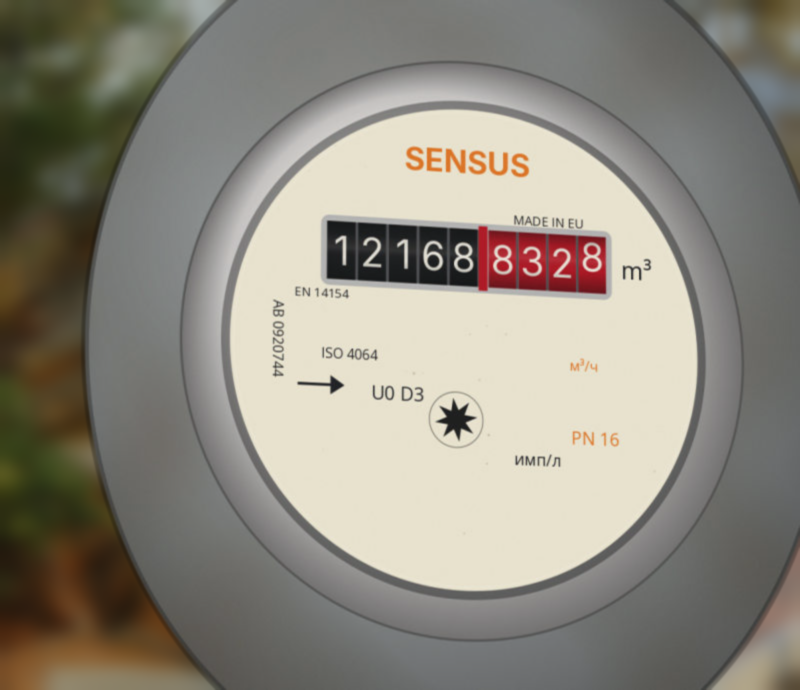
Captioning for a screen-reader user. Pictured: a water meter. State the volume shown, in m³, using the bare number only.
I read 12168.8328
